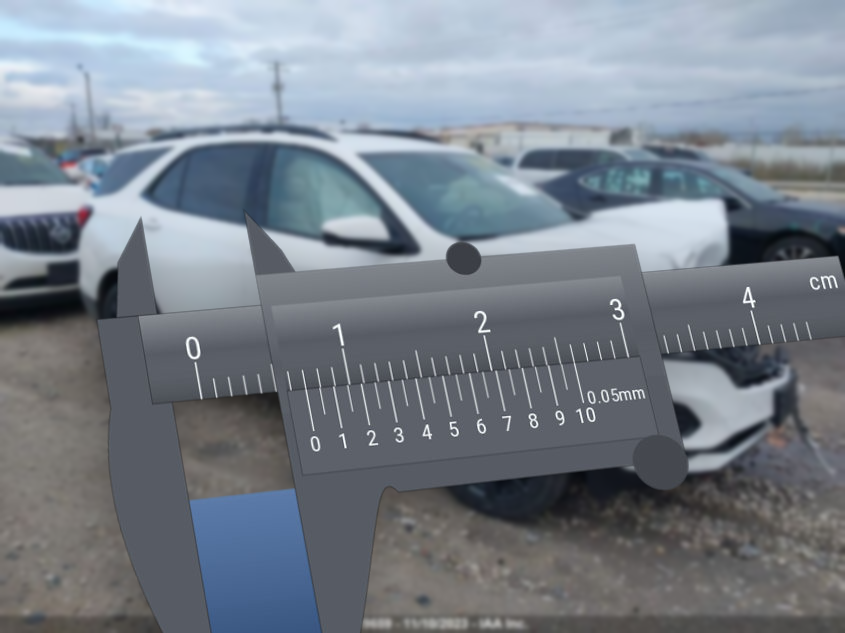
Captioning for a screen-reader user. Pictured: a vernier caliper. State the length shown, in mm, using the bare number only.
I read 7.0
